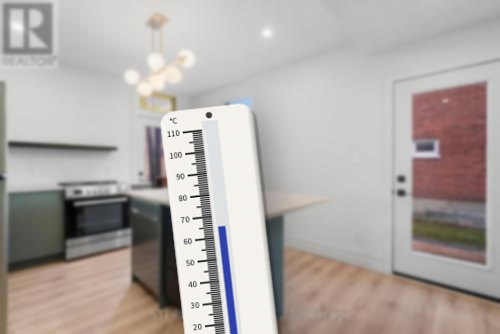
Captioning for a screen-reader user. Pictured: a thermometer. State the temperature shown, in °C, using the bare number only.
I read 65
